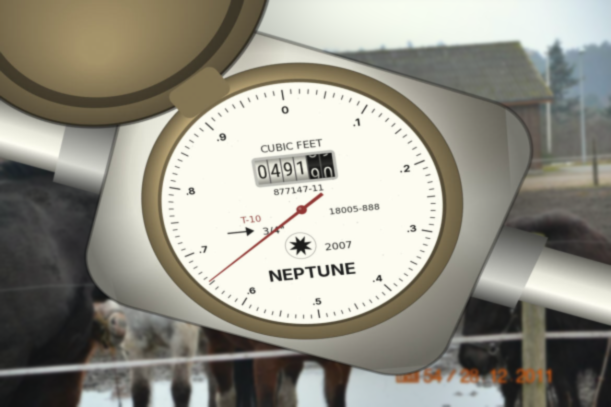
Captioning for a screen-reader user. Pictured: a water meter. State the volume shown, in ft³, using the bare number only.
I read 49189.65
